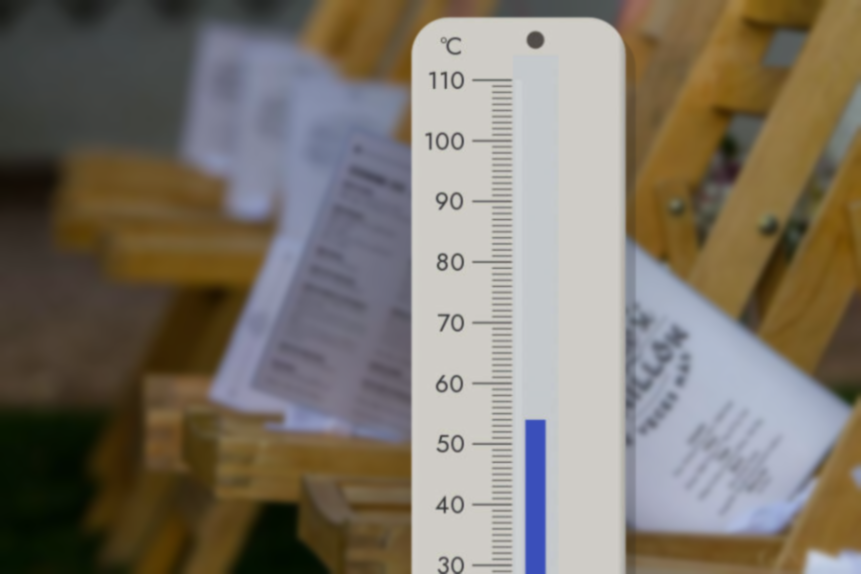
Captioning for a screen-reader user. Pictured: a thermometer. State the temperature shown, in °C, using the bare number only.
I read 54
